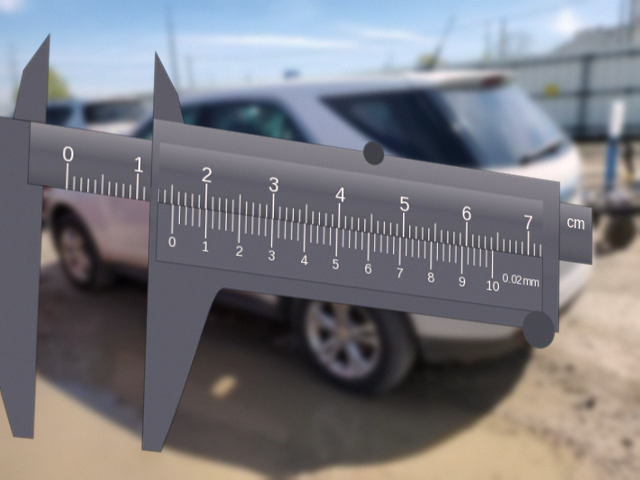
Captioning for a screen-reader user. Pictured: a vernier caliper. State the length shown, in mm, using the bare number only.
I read 15.2
